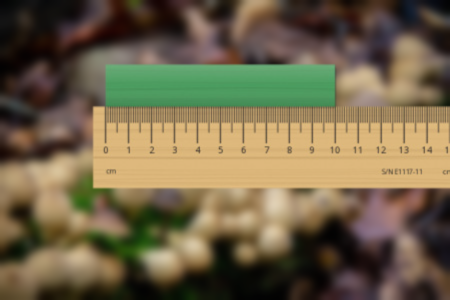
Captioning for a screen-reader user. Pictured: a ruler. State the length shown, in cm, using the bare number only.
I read 10
